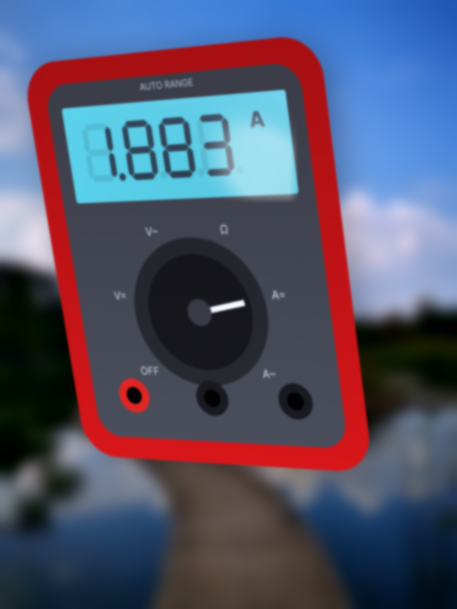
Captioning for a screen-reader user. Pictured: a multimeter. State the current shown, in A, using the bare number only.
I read 1.883
